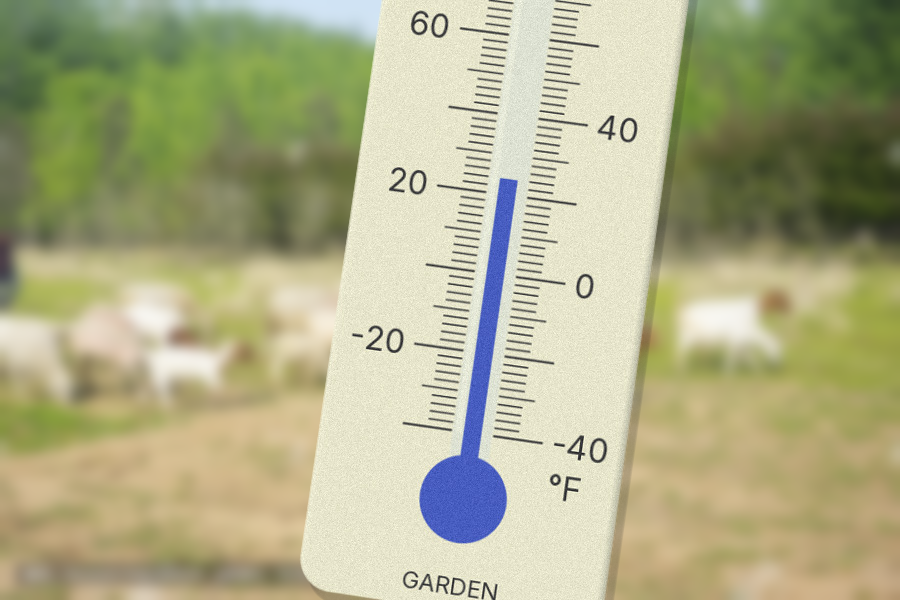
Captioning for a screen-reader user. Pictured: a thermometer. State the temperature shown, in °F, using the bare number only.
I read 24
